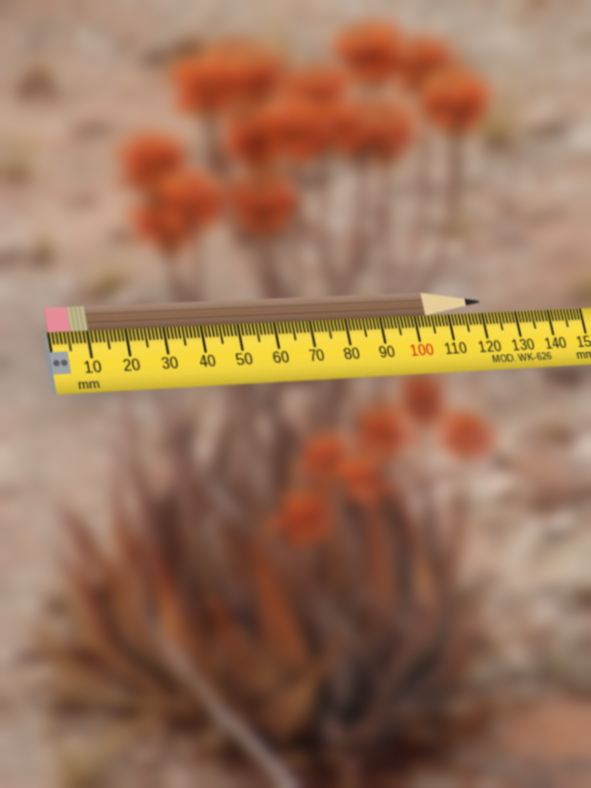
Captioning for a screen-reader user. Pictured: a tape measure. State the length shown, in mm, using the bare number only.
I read 120
